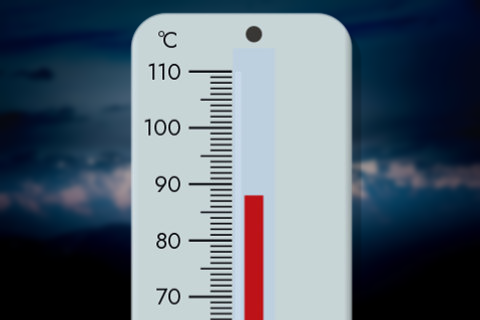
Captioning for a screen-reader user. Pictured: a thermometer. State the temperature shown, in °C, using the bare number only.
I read 88
